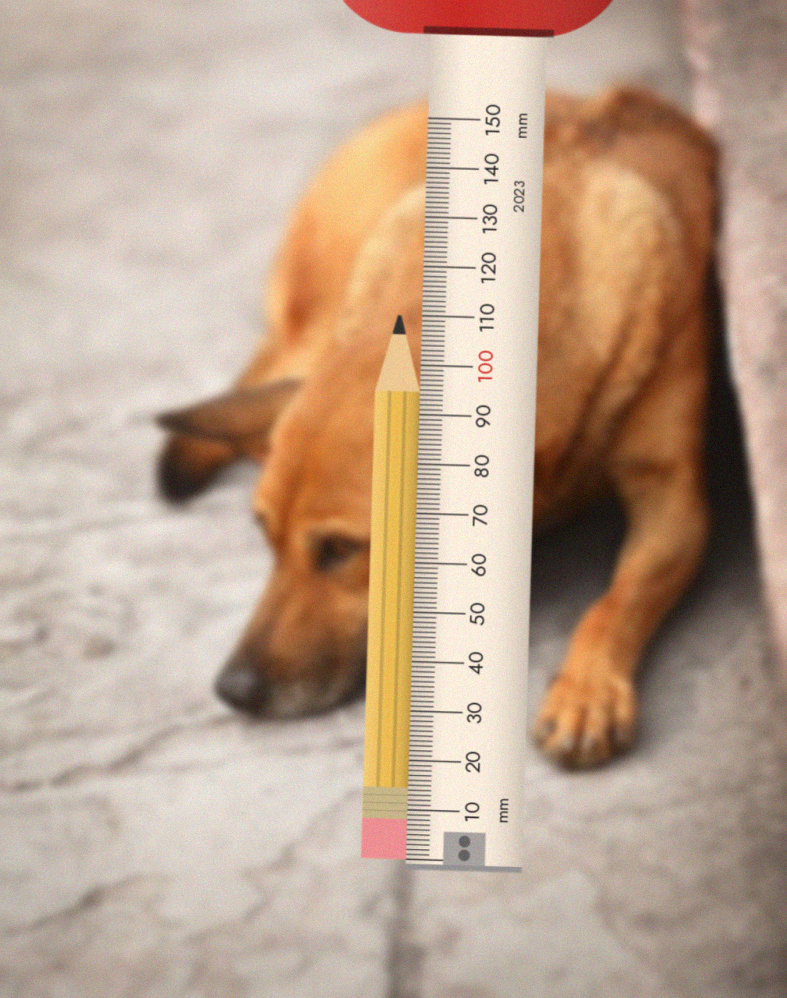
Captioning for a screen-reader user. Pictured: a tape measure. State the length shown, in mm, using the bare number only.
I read 110
